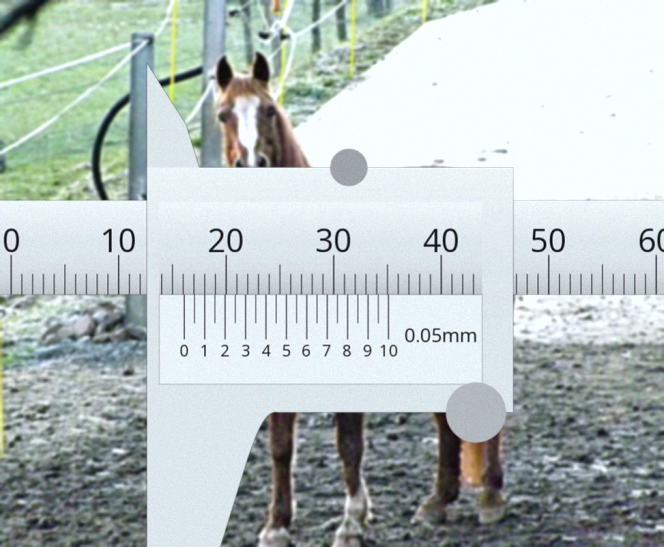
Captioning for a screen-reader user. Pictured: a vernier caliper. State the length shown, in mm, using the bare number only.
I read 16.1
